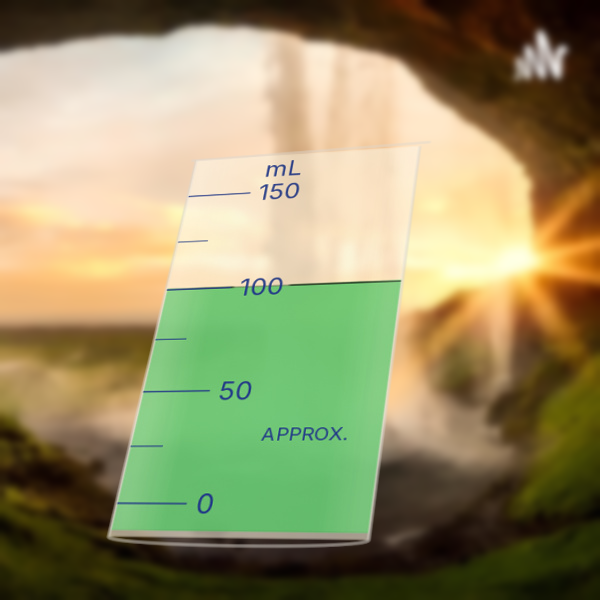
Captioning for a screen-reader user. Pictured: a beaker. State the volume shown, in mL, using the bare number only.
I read 100
